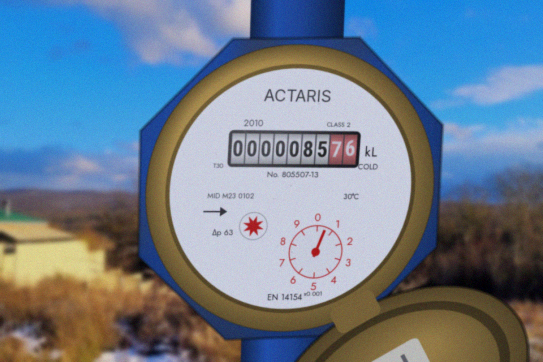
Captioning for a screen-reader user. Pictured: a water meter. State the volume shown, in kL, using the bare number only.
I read 85.760
